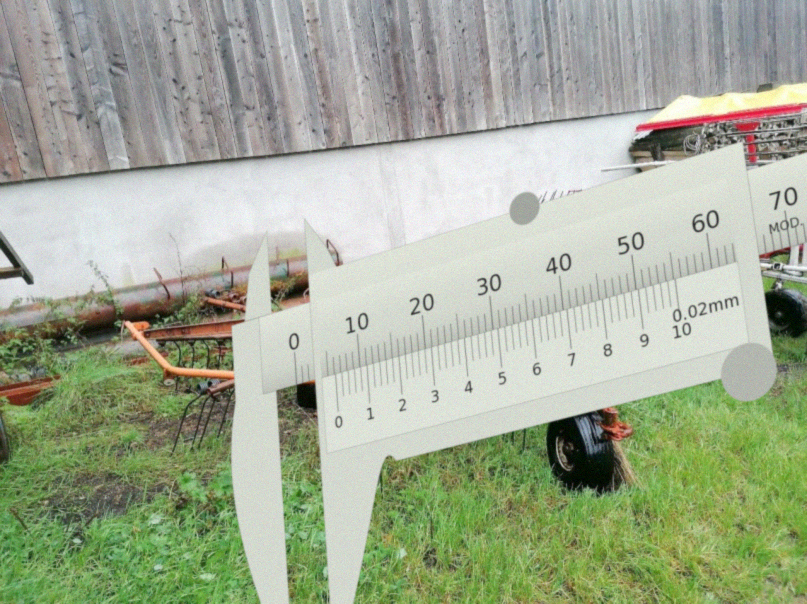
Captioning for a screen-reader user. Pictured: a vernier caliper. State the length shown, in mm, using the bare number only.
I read 6.2
